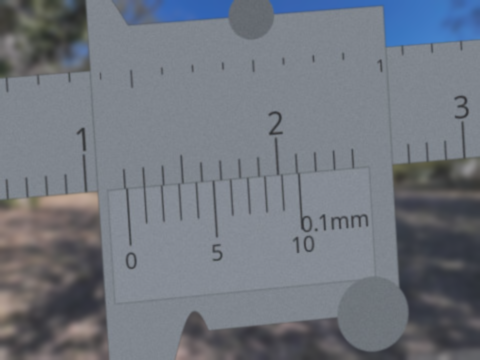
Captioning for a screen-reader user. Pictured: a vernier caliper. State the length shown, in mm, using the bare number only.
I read 12.1
